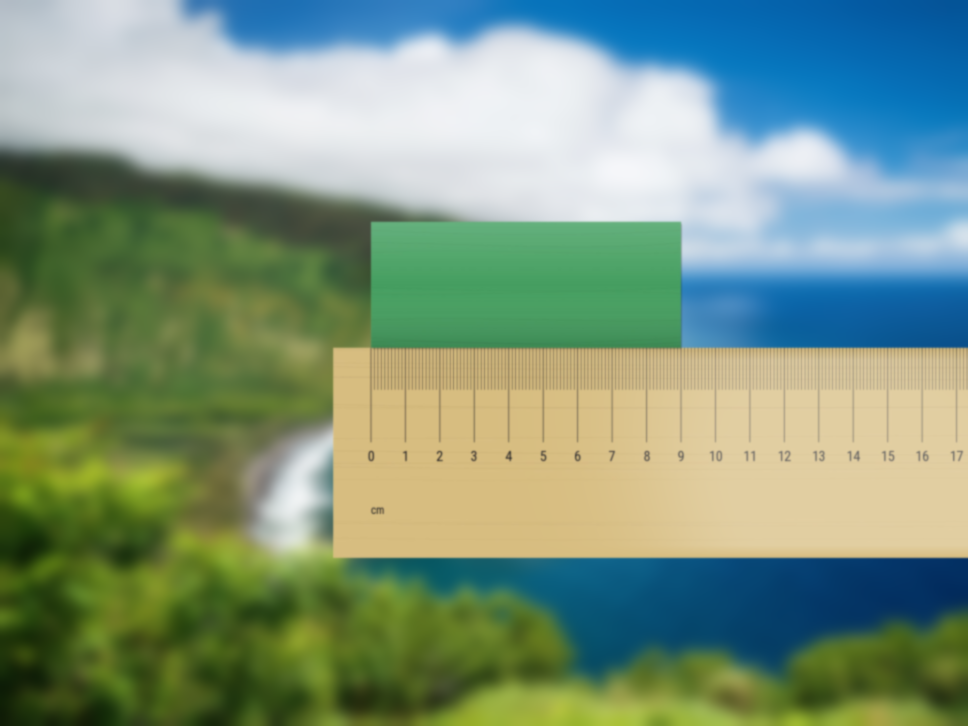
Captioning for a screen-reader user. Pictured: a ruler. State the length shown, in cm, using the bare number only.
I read 9
